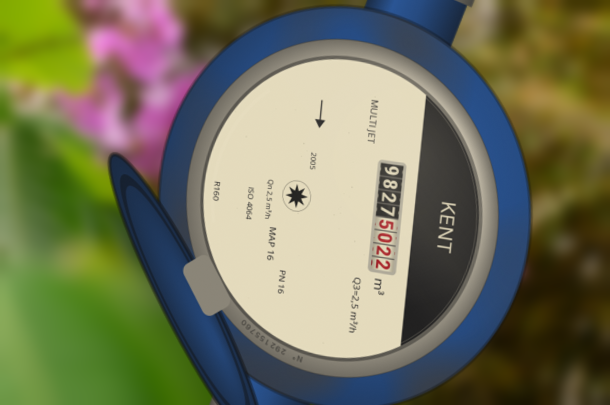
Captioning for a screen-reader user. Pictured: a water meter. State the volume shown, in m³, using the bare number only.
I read 9827.5022
